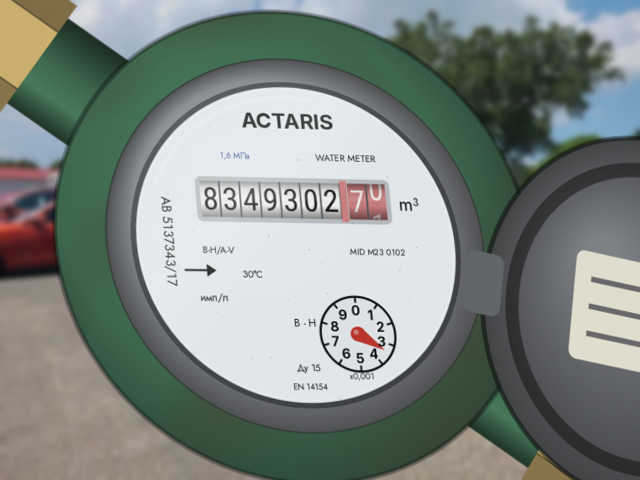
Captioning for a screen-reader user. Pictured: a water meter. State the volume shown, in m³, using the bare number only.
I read 8349302.703
